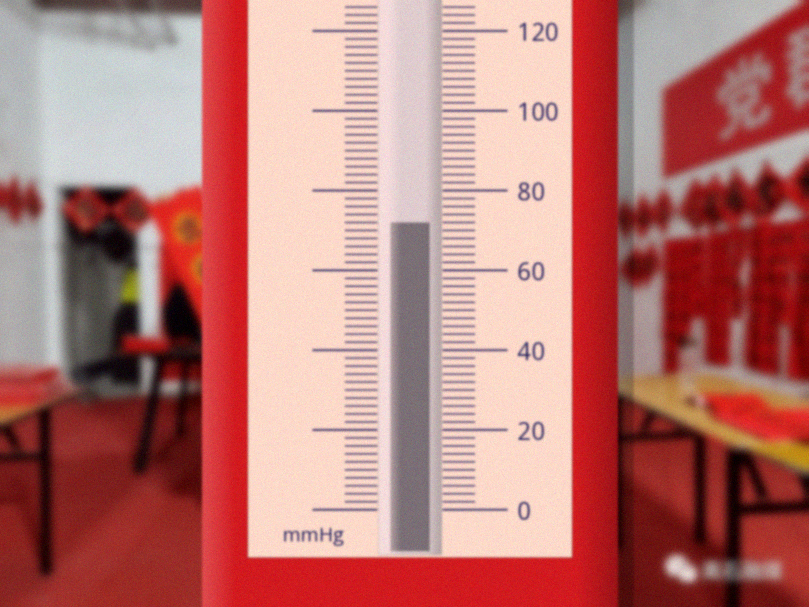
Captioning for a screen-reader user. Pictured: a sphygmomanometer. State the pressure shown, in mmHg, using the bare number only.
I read 72
